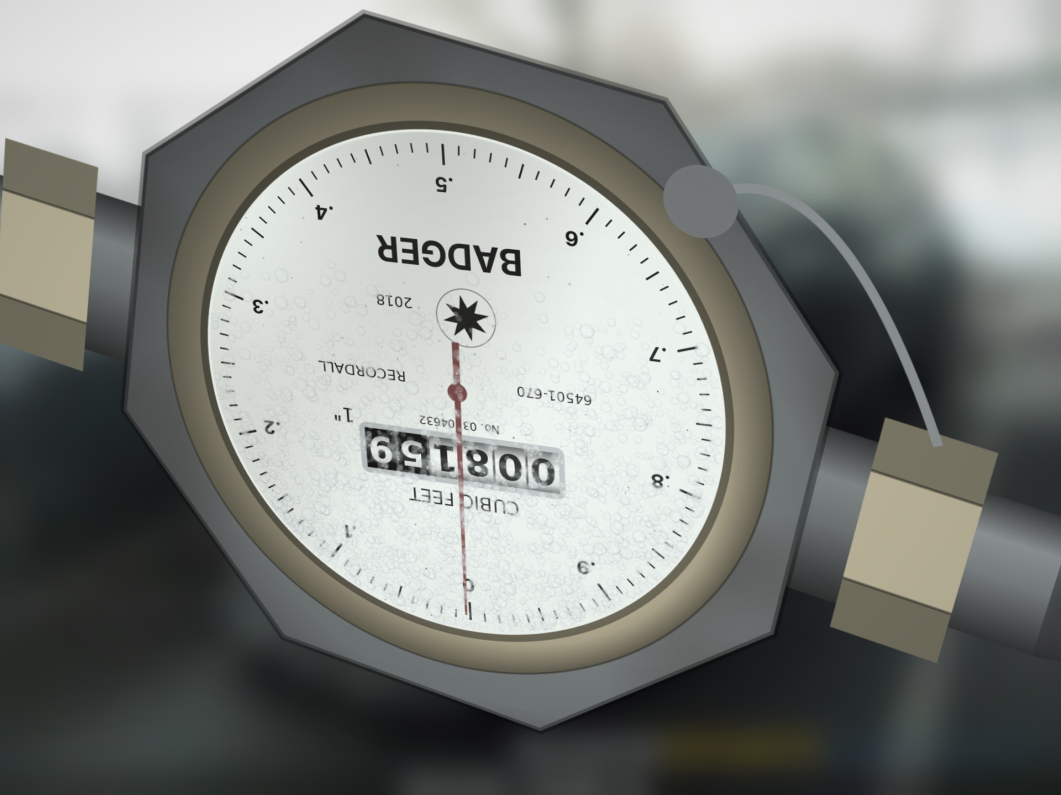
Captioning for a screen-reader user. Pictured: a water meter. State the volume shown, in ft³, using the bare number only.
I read 8159.00
